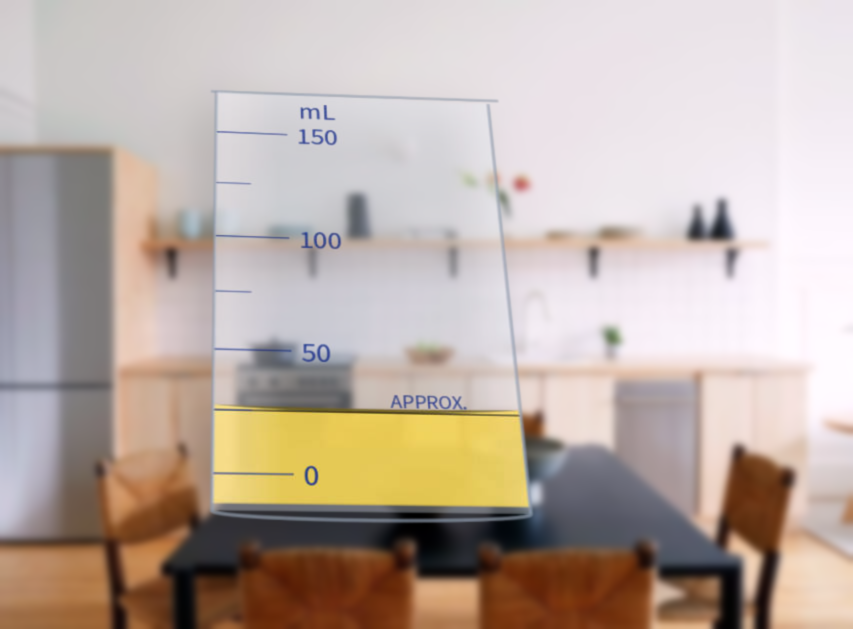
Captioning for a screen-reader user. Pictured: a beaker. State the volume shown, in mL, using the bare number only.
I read 25
